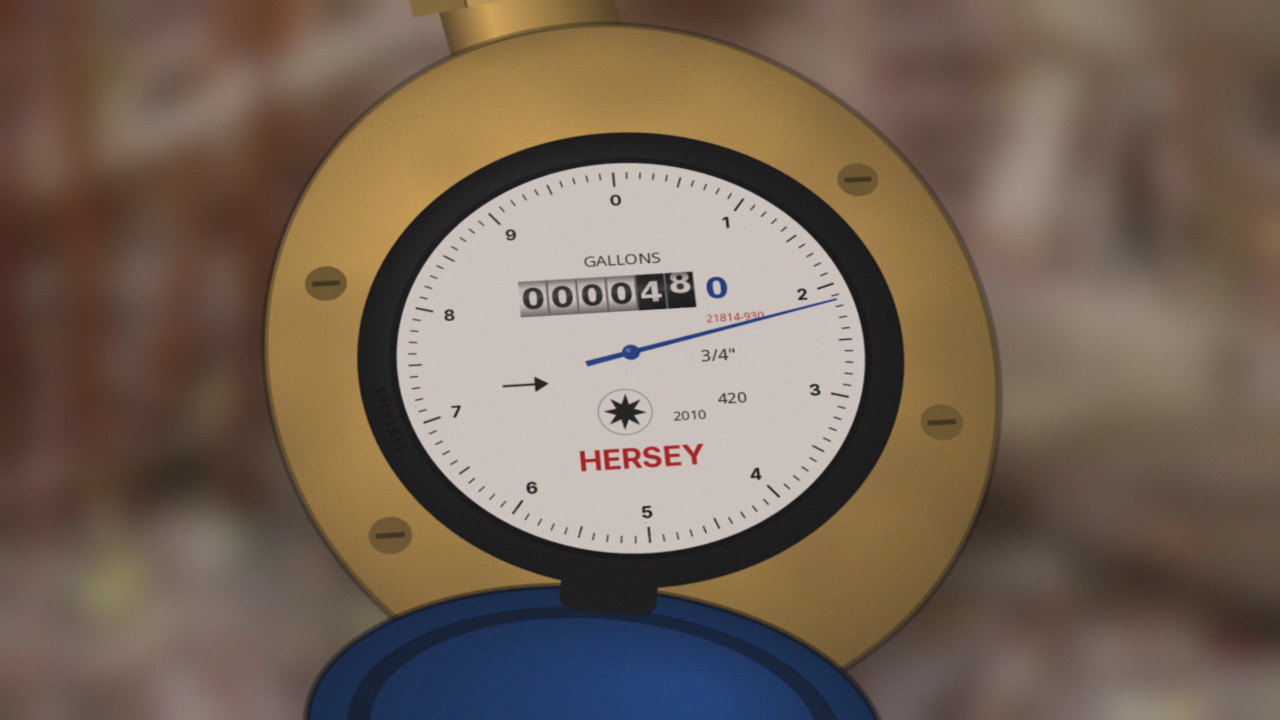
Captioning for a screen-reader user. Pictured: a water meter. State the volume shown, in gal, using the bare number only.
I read 482.1
